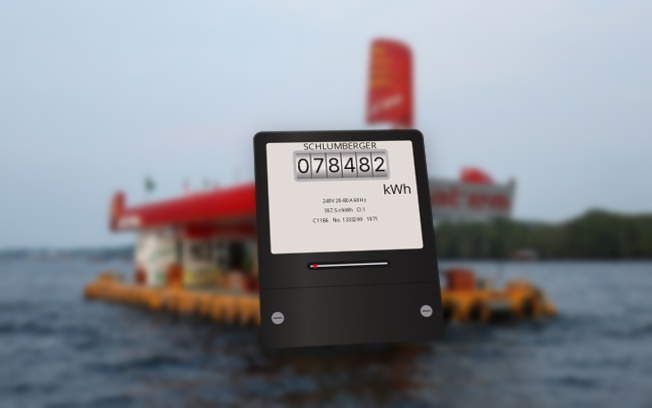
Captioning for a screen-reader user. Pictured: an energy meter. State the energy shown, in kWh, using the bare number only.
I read 78482
